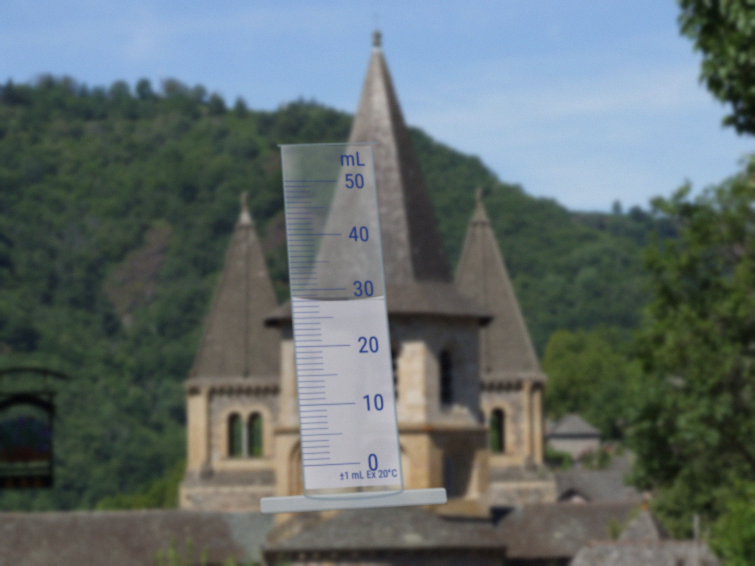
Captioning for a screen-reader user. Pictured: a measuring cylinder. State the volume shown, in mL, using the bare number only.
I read 28
